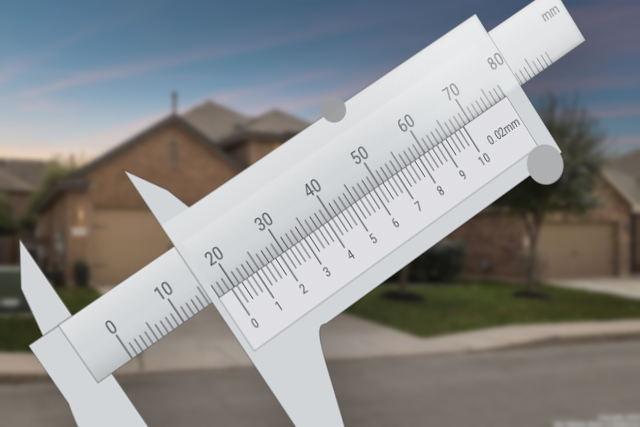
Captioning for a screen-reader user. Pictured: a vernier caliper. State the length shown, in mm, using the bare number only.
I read 19.5
